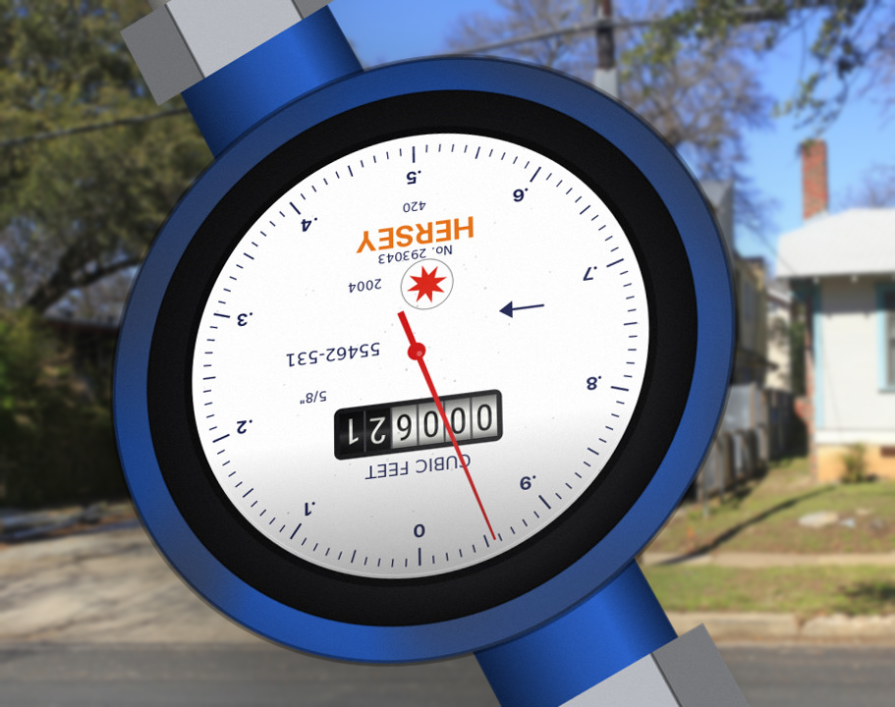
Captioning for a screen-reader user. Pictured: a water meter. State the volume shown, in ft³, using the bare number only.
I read 620.94
